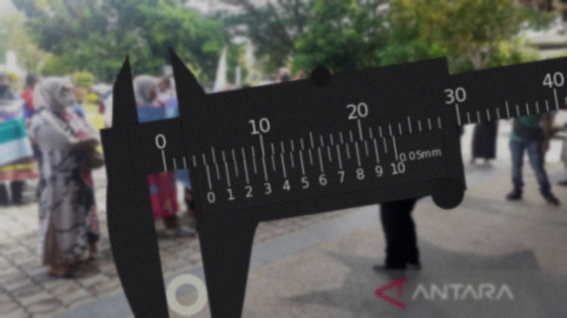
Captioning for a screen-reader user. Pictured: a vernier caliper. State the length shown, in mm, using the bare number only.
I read 4.2
